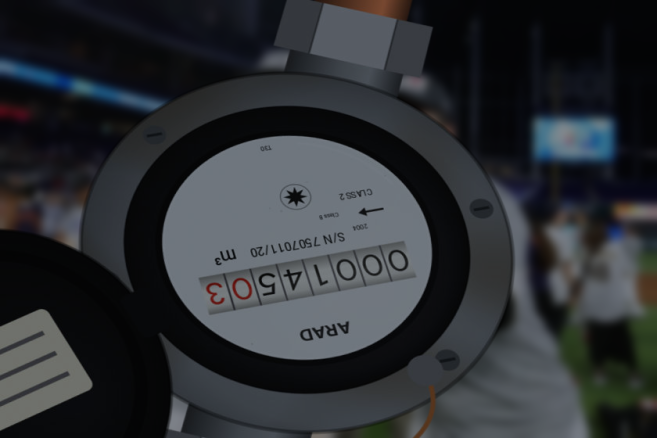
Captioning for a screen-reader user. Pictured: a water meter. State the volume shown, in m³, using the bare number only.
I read 145.03
